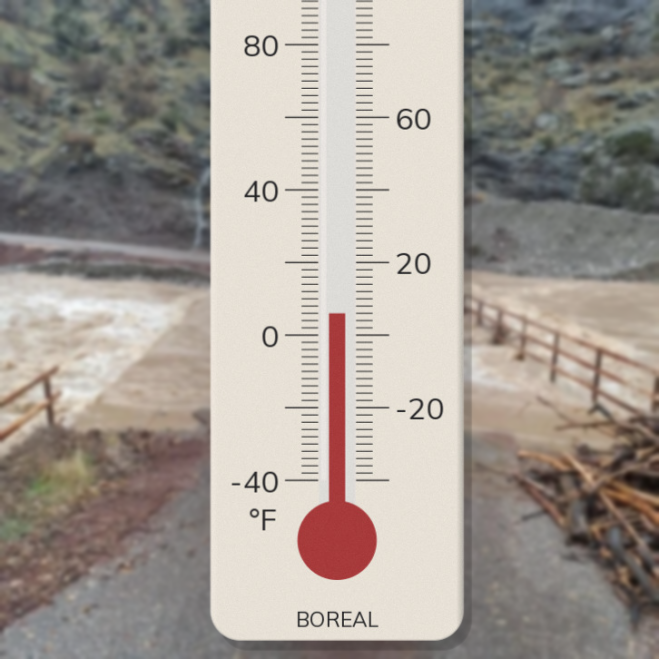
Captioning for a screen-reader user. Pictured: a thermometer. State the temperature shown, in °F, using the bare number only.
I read 6
